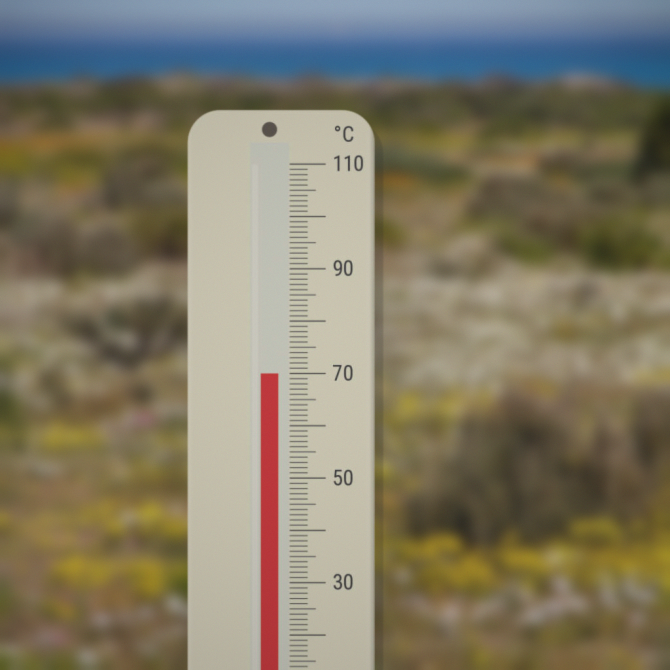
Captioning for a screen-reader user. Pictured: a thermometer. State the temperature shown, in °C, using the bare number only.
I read 70
